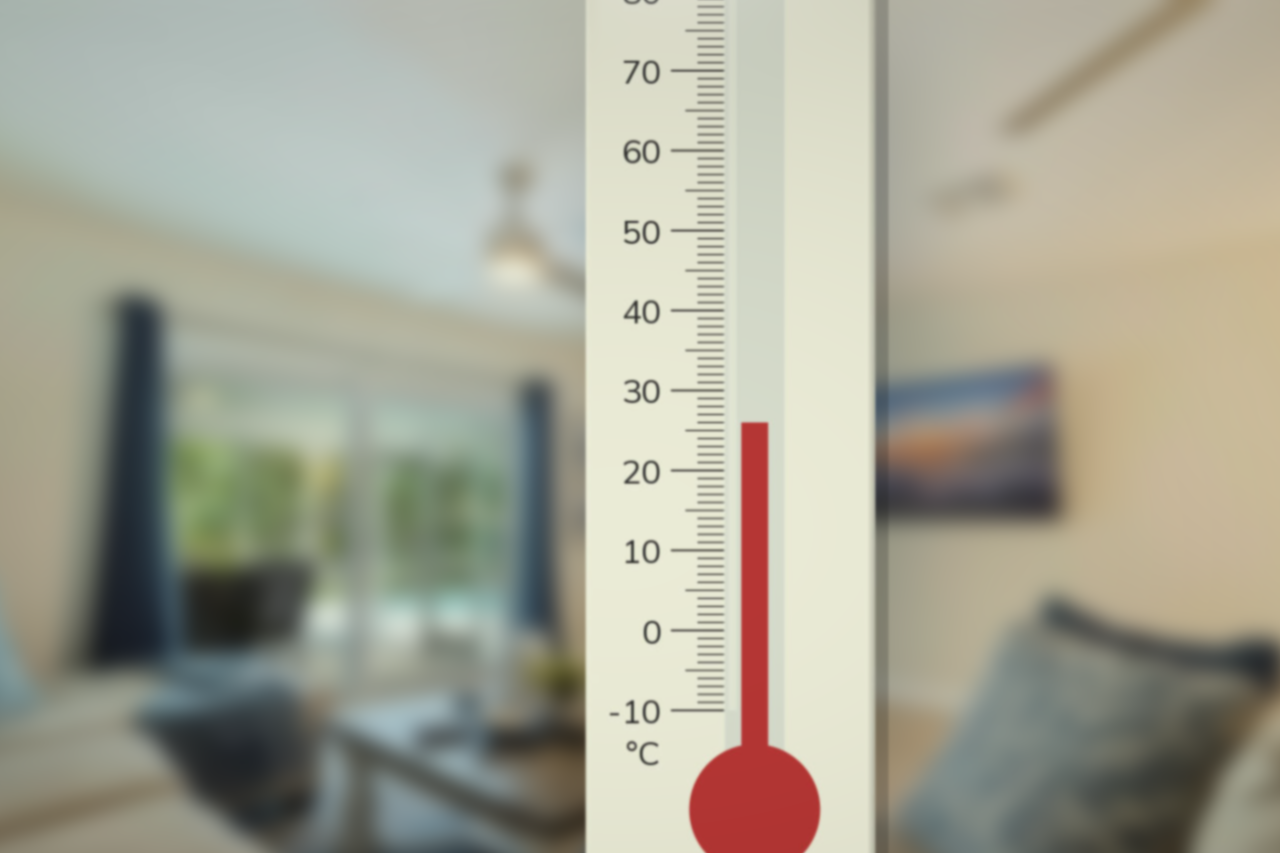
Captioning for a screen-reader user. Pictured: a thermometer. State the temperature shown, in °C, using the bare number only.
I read 26
